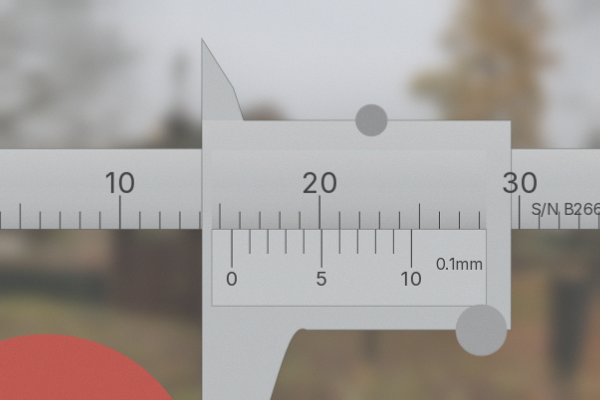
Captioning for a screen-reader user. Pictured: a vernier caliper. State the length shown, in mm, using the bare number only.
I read 15.6
